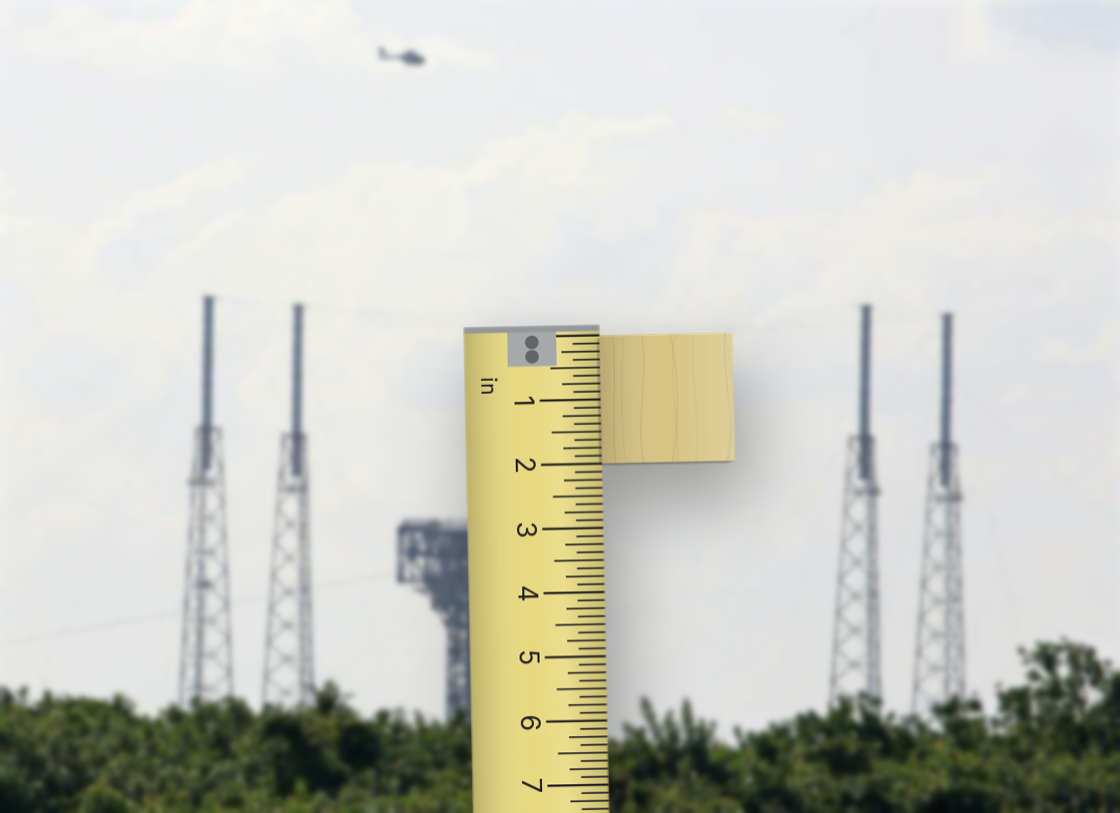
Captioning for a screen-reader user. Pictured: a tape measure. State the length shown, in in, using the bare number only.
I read 2
